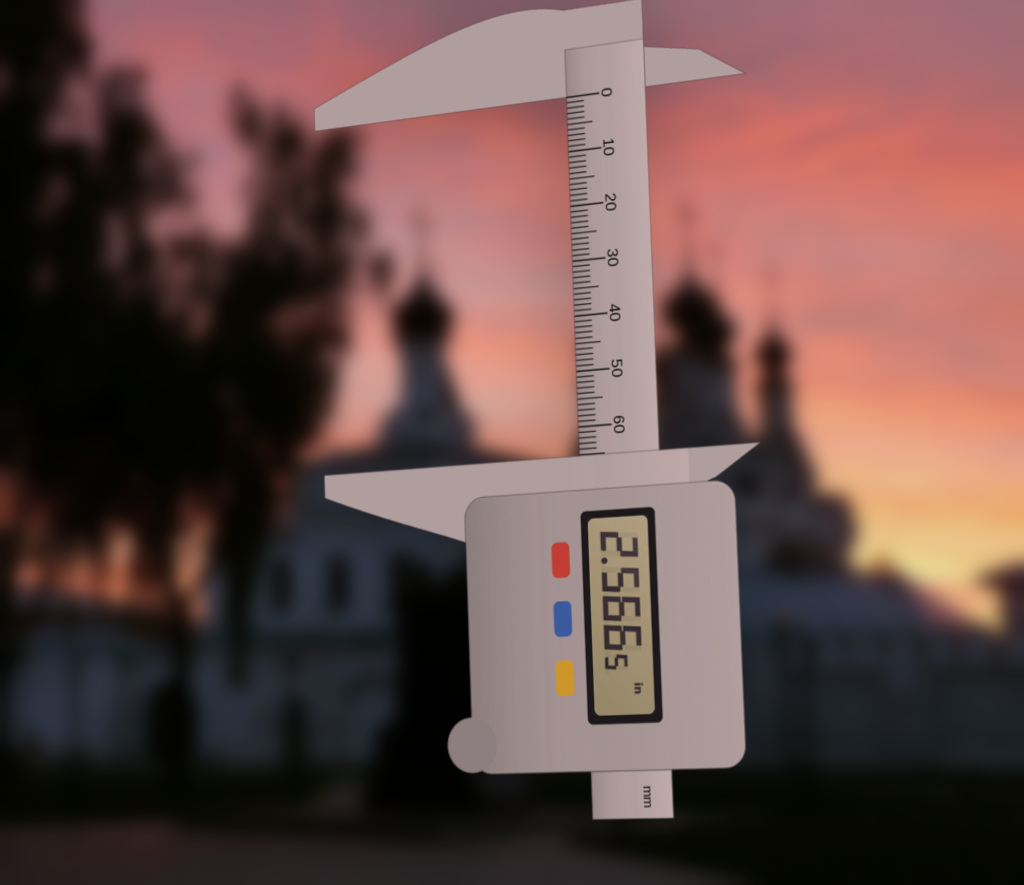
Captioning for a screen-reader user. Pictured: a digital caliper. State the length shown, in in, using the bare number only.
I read 2.5665
